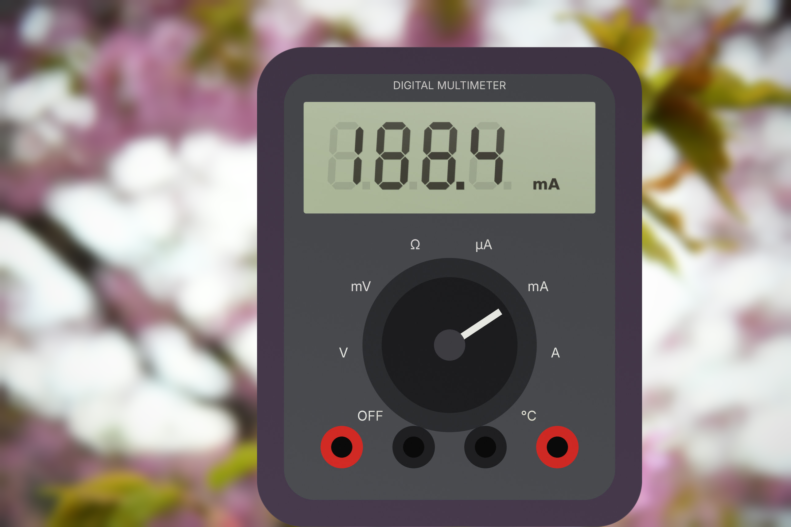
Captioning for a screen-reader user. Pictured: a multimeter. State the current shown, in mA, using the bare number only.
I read 188.4
